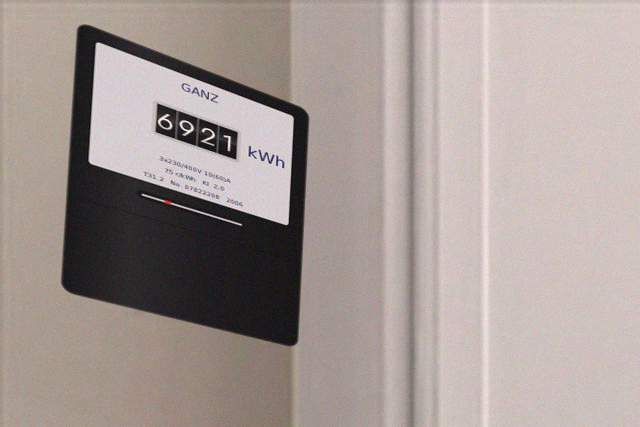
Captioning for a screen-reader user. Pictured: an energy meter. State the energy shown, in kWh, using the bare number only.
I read 6921
